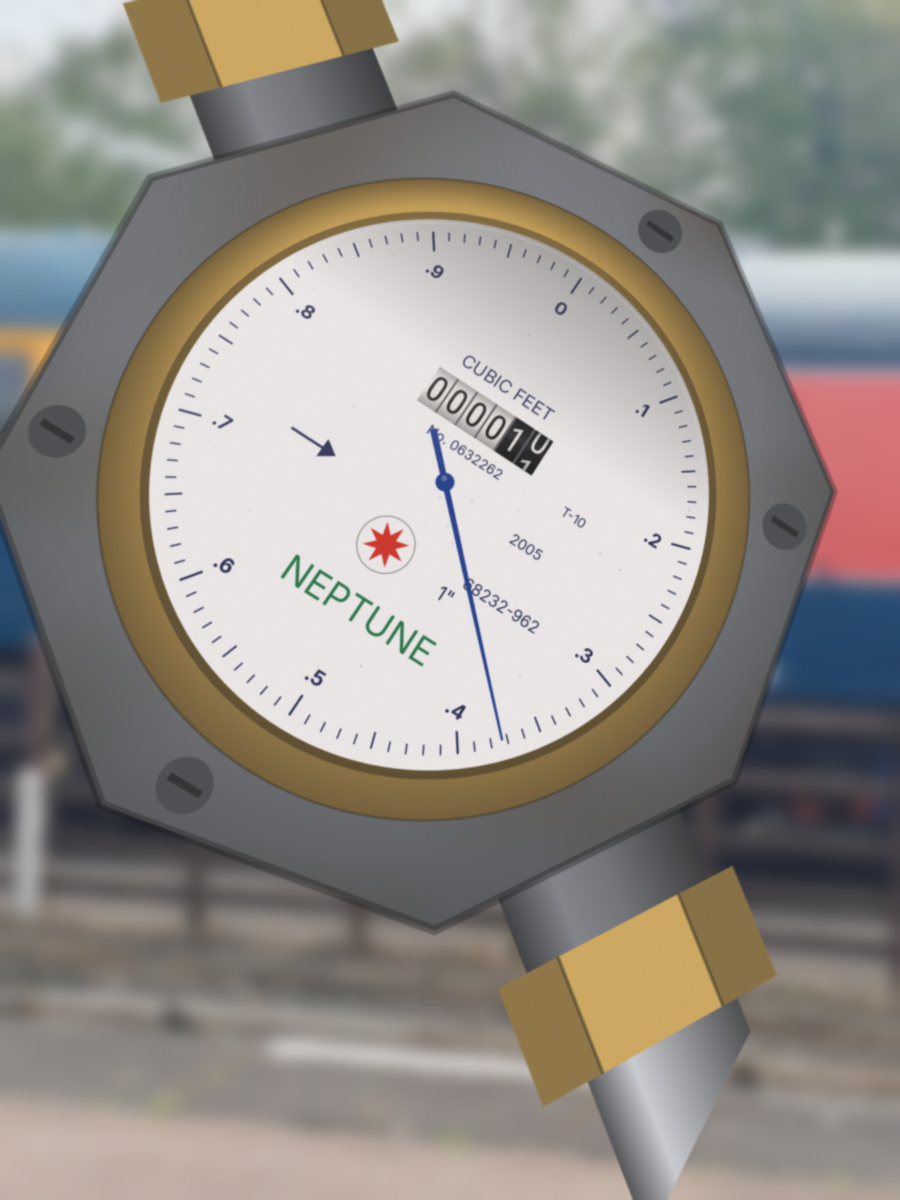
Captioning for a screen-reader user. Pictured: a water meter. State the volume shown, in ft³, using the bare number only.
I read 10.37
